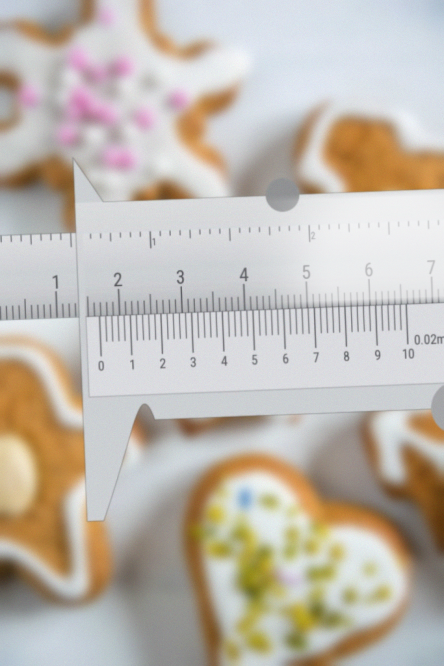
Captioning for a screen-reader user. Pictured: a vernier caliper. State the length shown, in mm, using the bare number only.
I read 16.8
